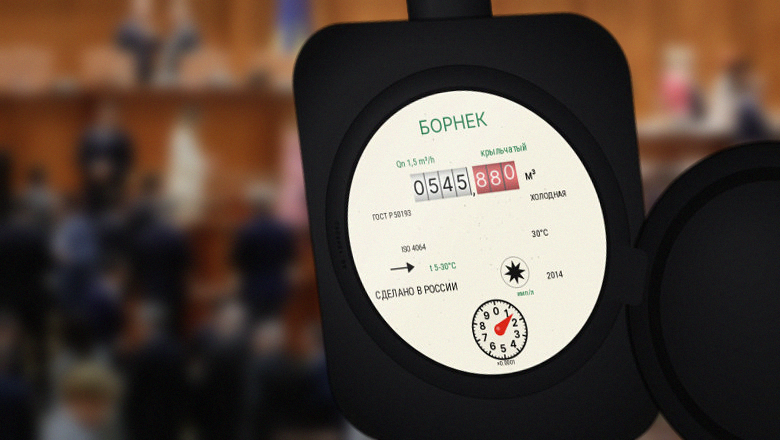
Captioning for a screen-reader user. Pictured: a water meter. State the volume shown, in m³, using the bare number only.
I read 545.8801
